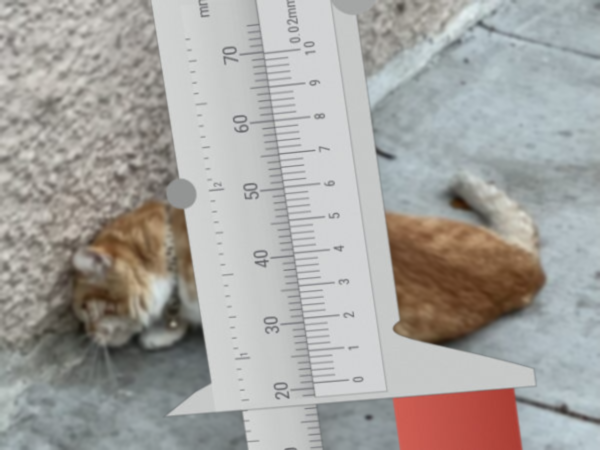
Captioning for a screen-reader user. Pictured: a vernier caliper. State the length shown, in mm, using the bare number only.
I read 20.8
